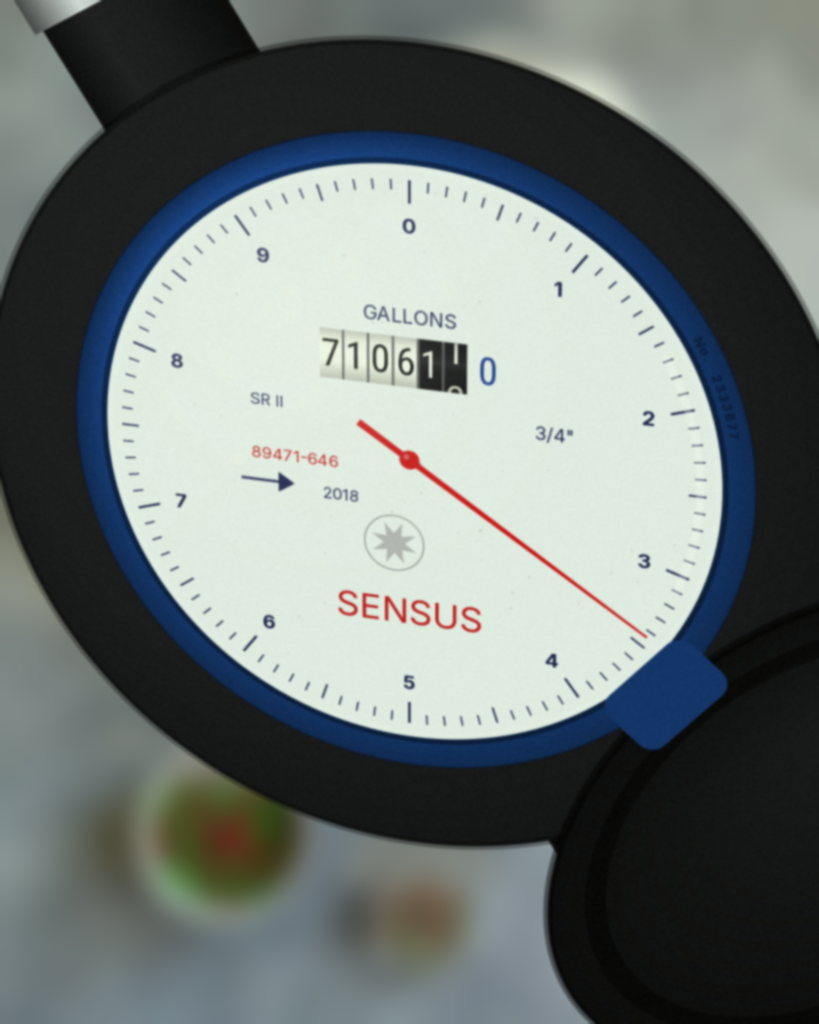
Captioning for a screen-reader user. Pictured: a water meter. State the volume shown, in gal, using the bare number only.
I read 7106113.4
